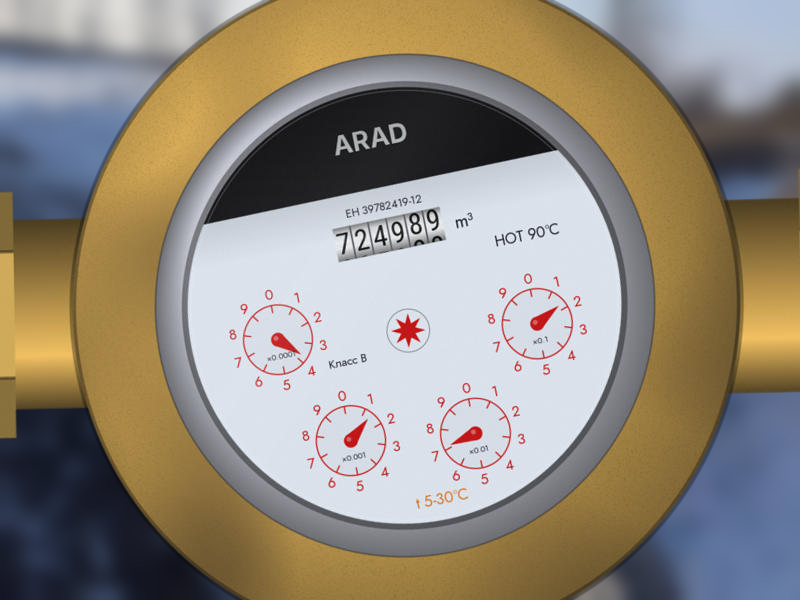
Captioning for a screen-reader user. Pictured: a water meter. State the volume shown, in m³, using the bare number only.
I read 724989.1713
